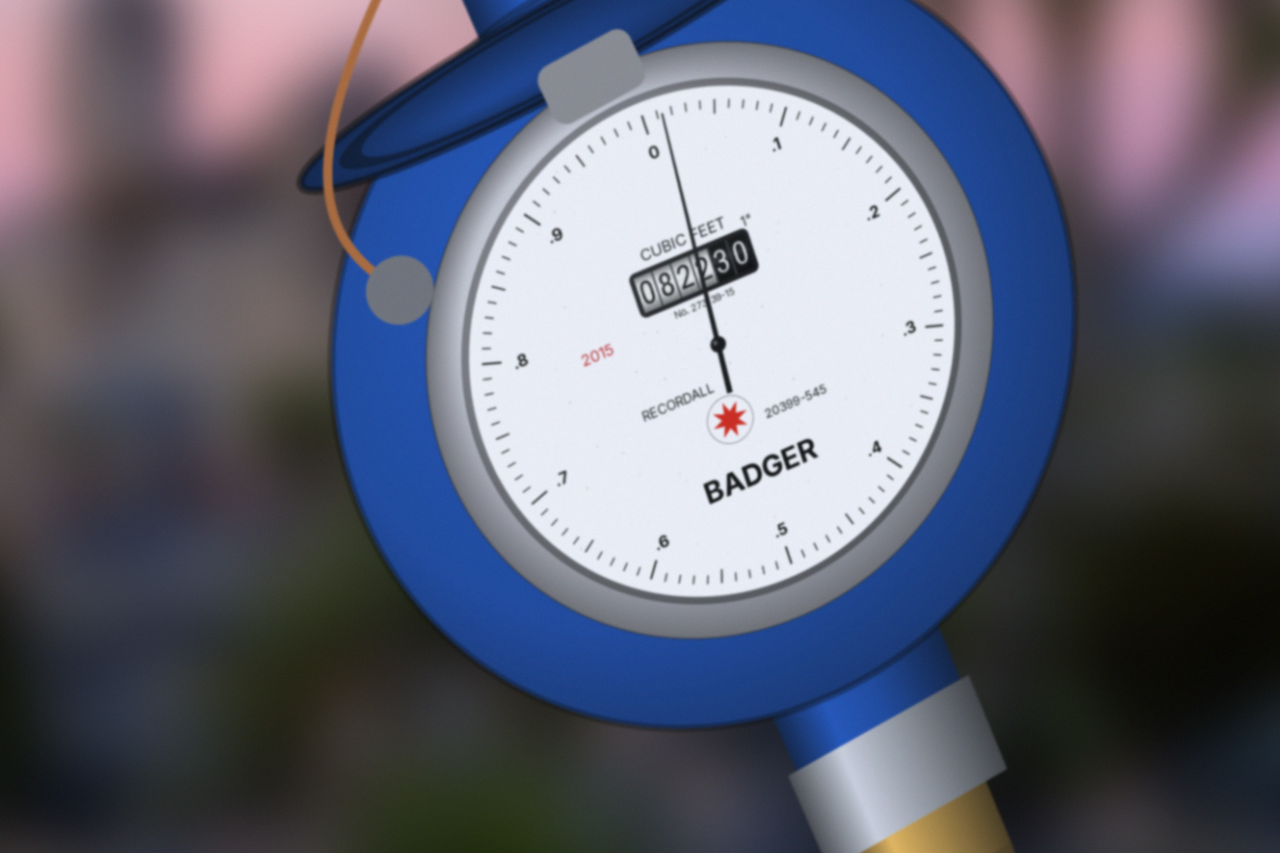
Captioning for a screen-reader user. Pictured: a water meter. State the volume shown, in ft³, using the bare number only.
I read 82230.01
